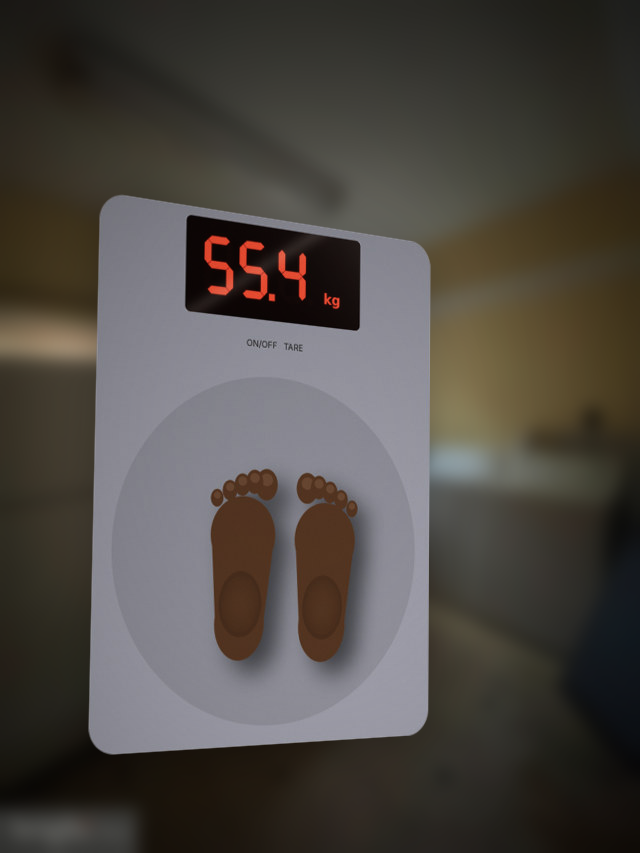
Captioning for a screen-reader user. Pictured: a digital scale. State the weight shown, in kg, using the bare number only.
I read 55.4
